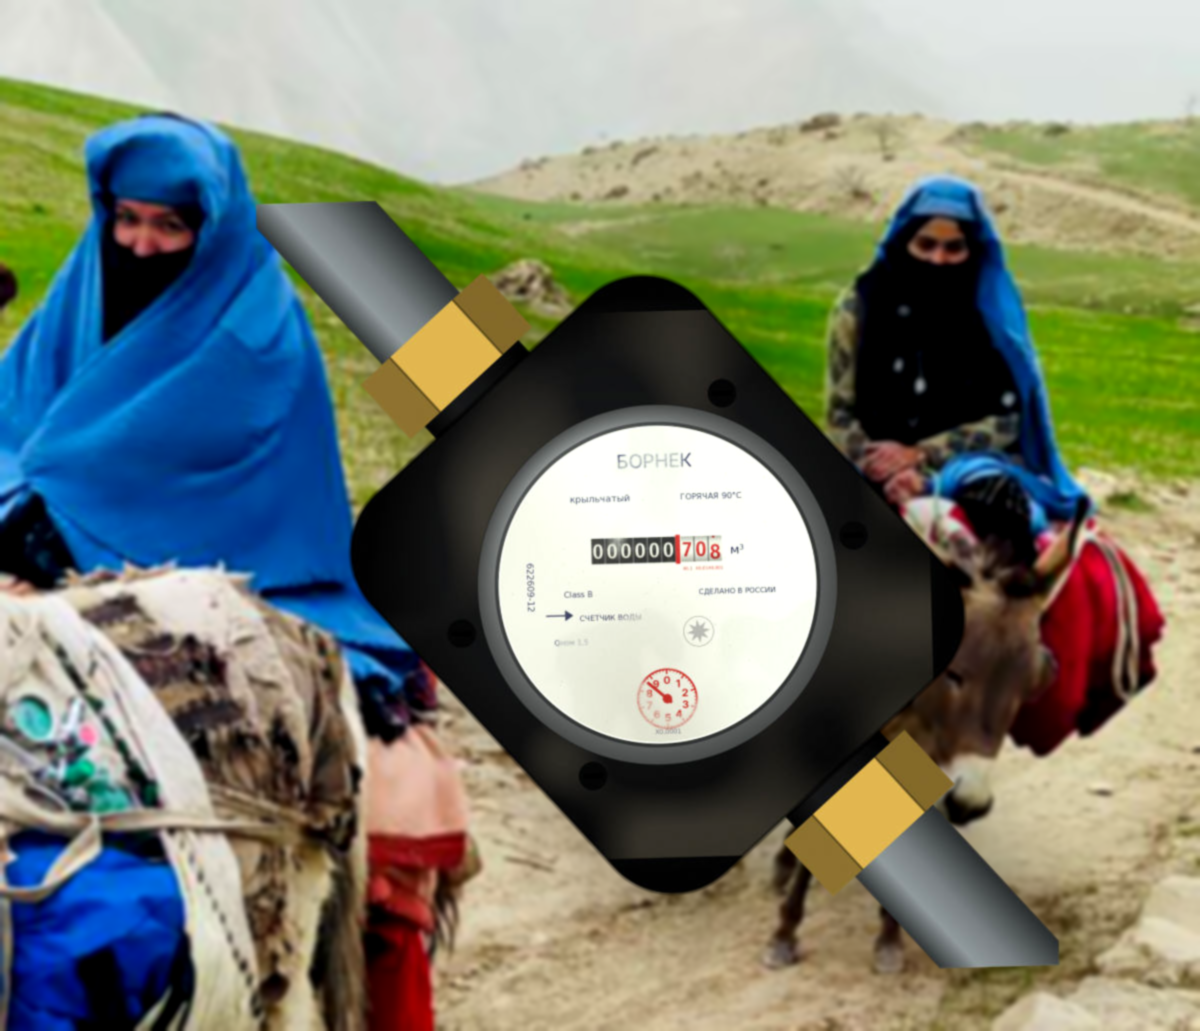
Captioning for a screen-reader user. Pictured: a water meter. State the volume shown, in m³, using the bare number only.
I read 0.7078
